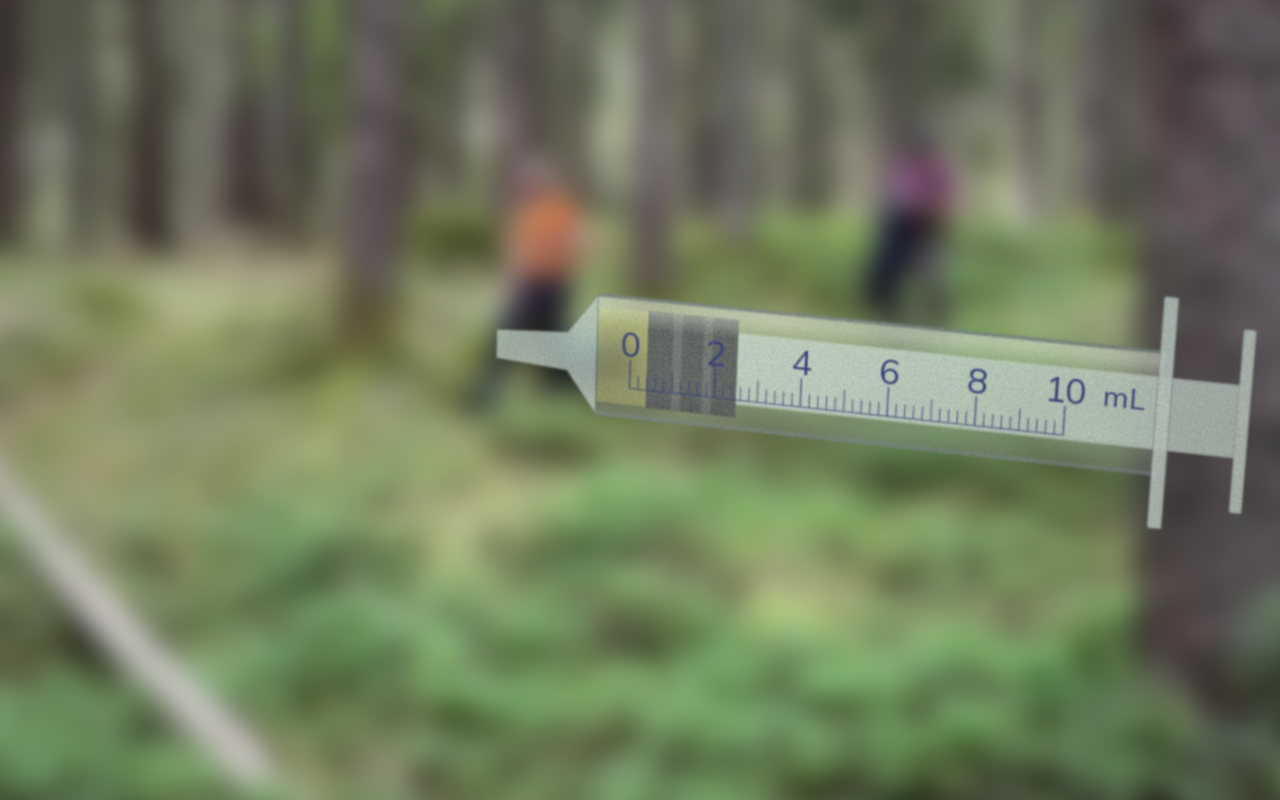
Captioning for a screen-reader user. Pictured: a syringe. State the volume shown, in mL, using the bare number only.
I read 0.4
